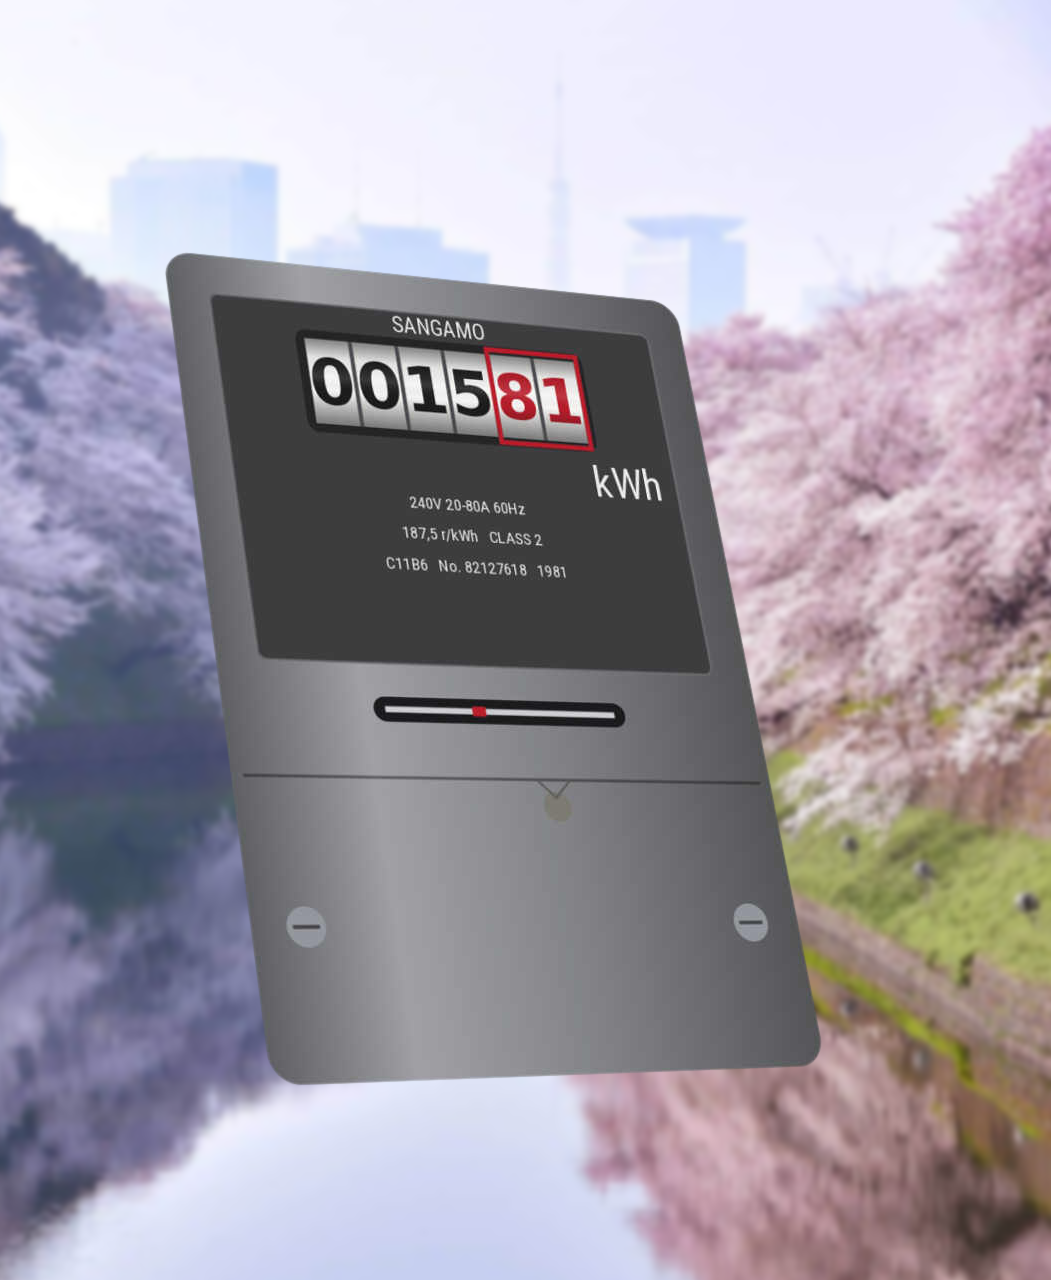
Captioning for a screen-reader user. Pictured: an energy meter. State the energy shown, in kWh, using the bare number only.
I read 15.81
